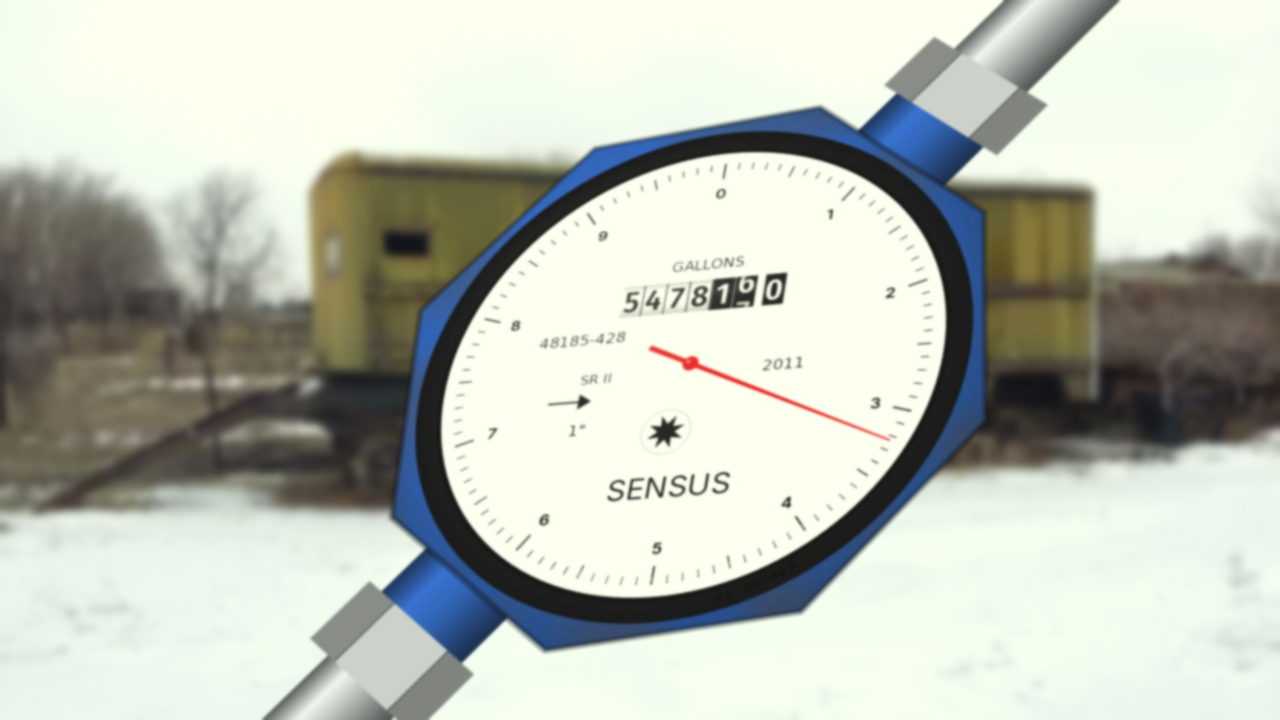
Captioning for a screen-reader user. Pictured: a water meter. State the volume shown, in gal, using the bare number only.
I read 5478163.2
